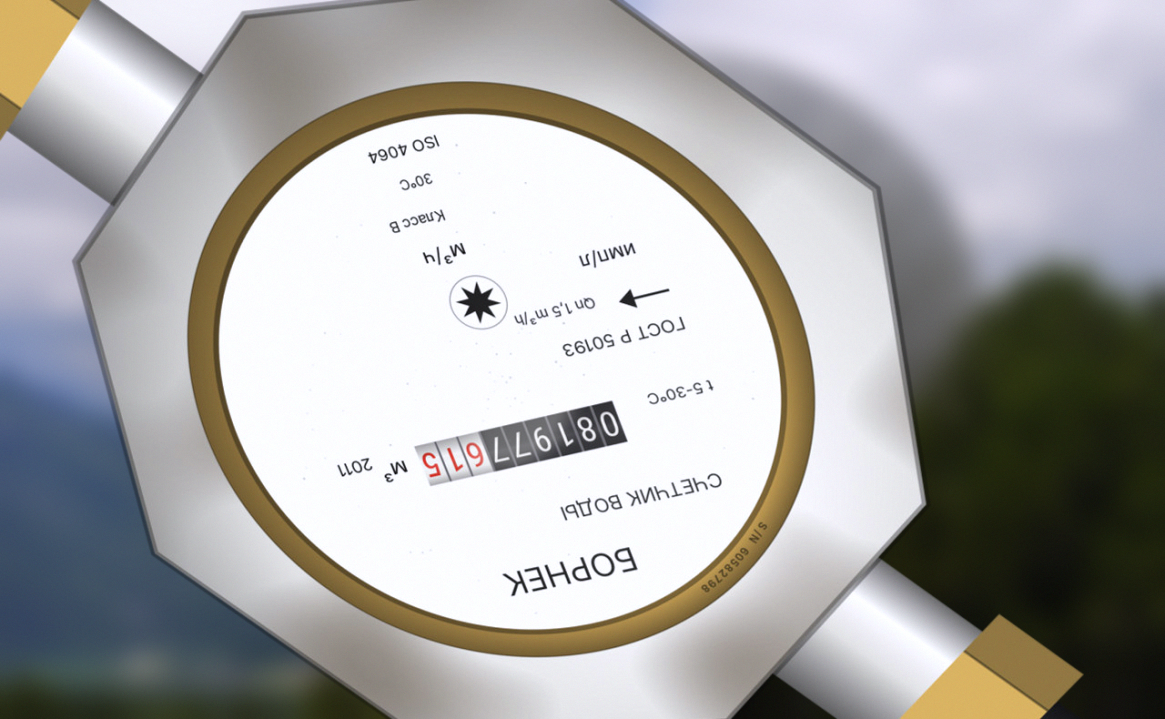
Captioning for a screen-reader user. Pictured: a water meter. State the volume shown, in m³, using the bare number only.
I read 81977.615
